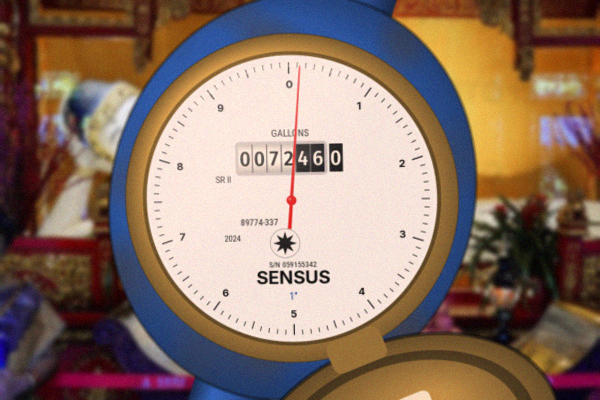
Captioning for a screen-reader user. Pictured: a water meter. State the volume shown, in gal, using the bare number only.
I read 72460.1
